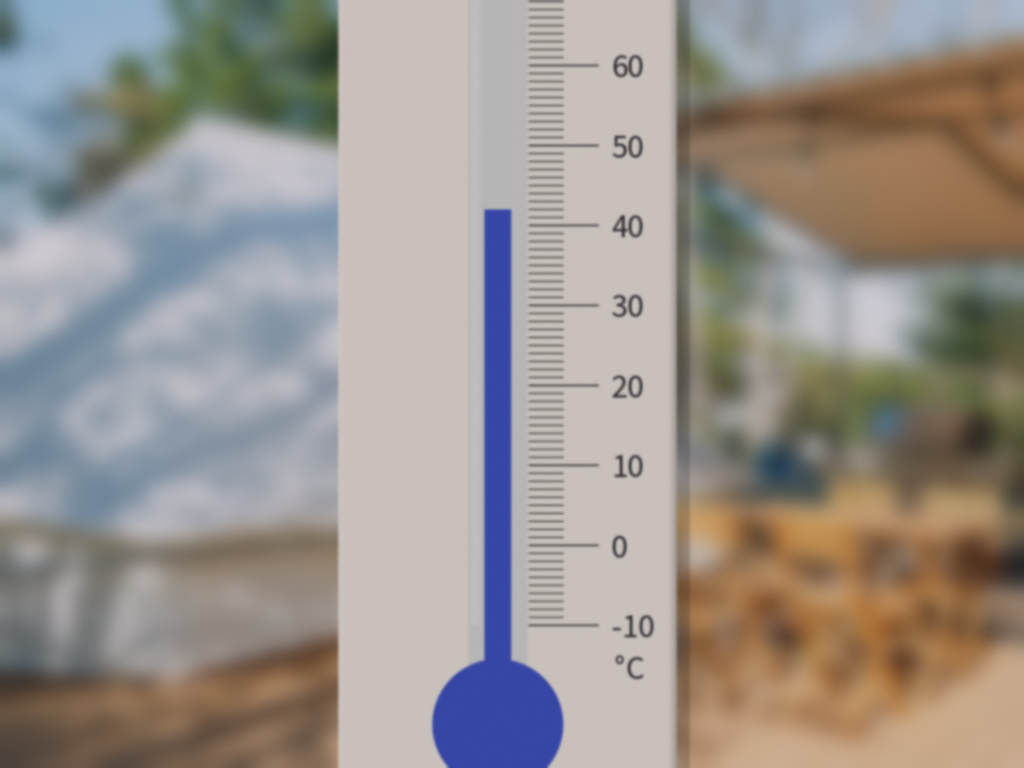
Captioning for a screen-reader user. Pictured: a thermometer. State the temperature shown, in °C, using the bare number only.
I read 42
